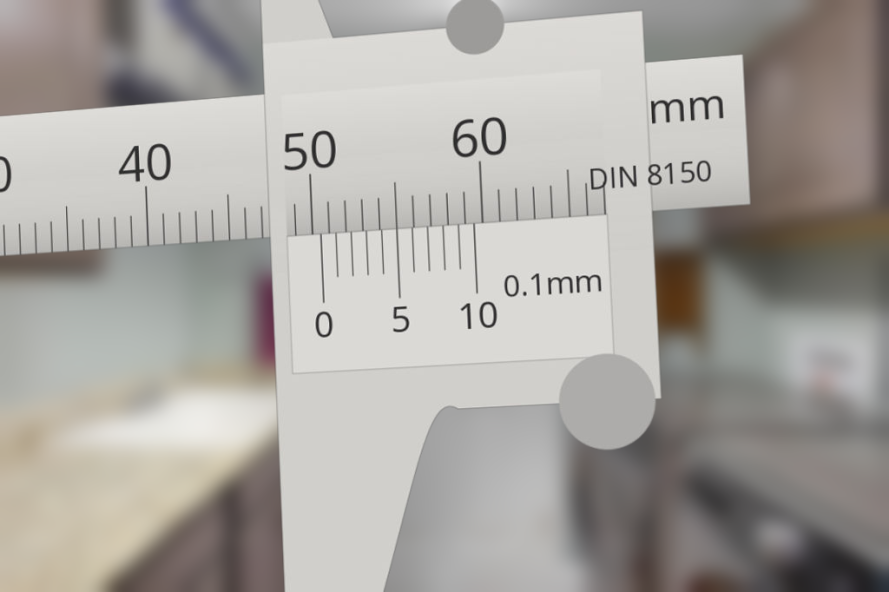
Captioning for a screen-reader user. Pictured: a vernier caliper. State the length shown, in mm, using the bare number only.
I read 50.5
